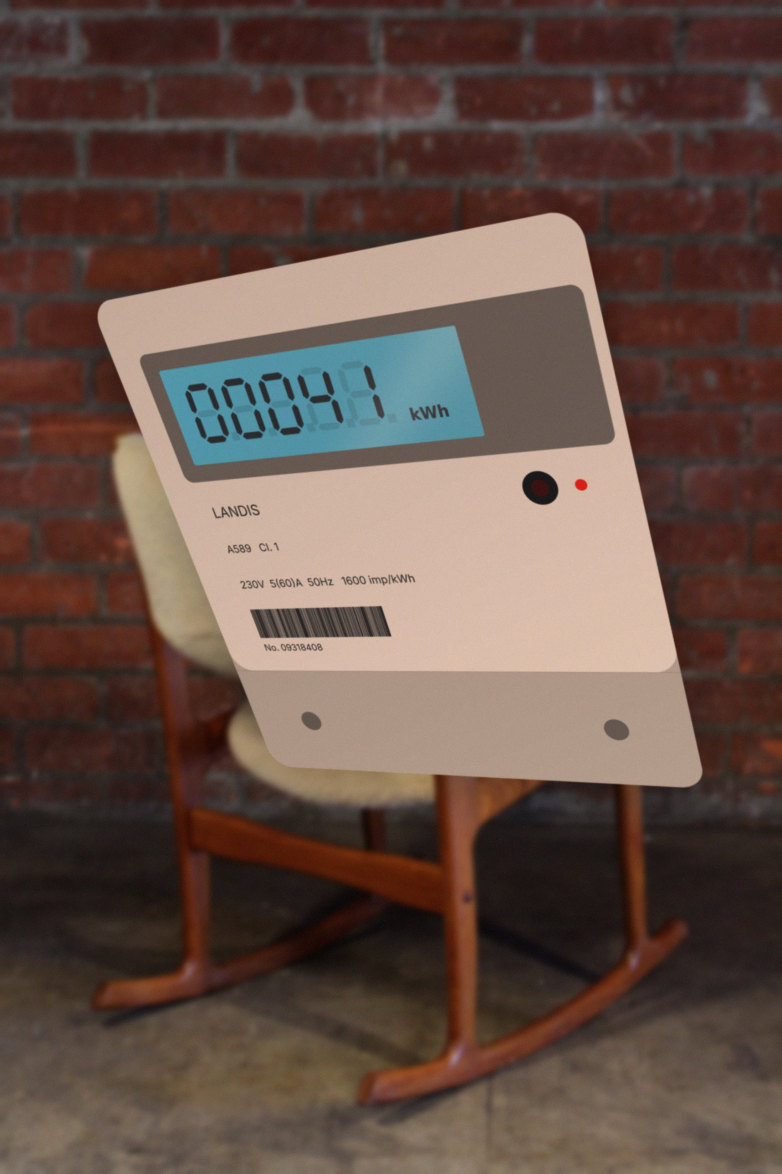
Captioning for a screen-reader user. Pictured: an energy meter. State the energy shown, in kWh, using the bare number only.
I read 41
